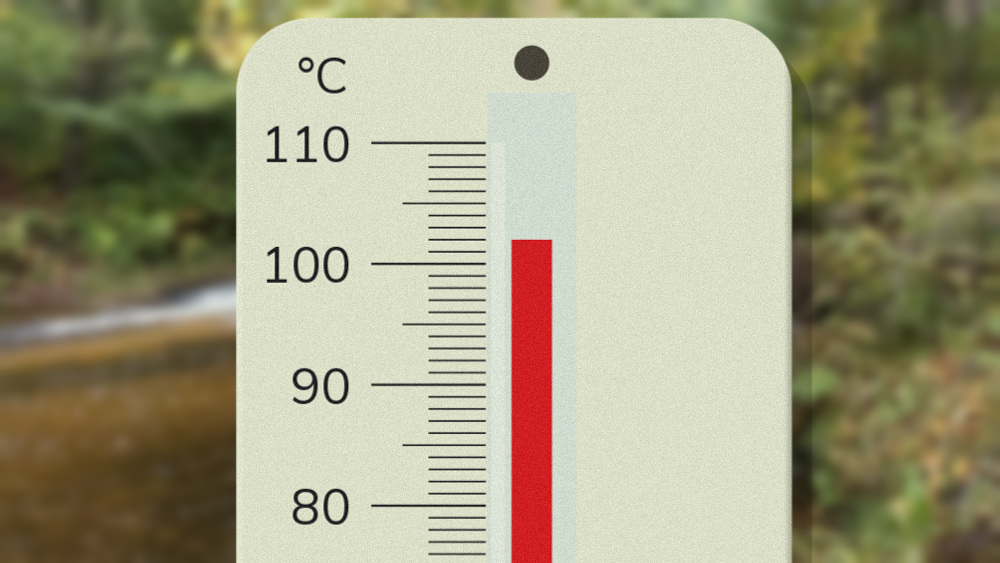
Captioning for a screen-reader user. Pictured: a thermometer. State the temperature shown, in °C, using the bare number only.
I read 102
